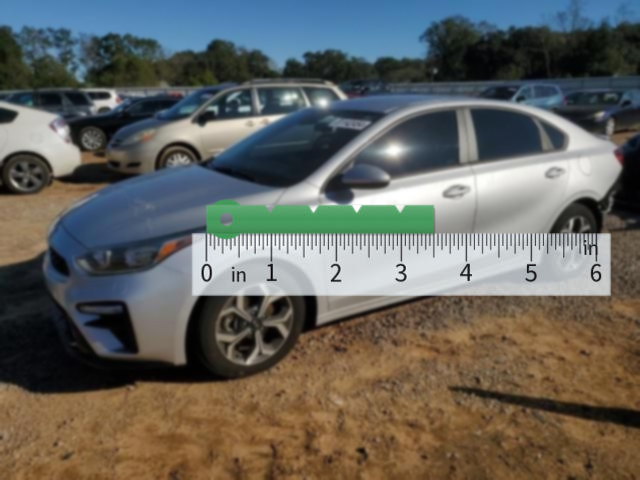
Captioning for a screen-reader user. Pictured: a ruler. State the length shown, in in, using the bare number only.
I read 3.5
